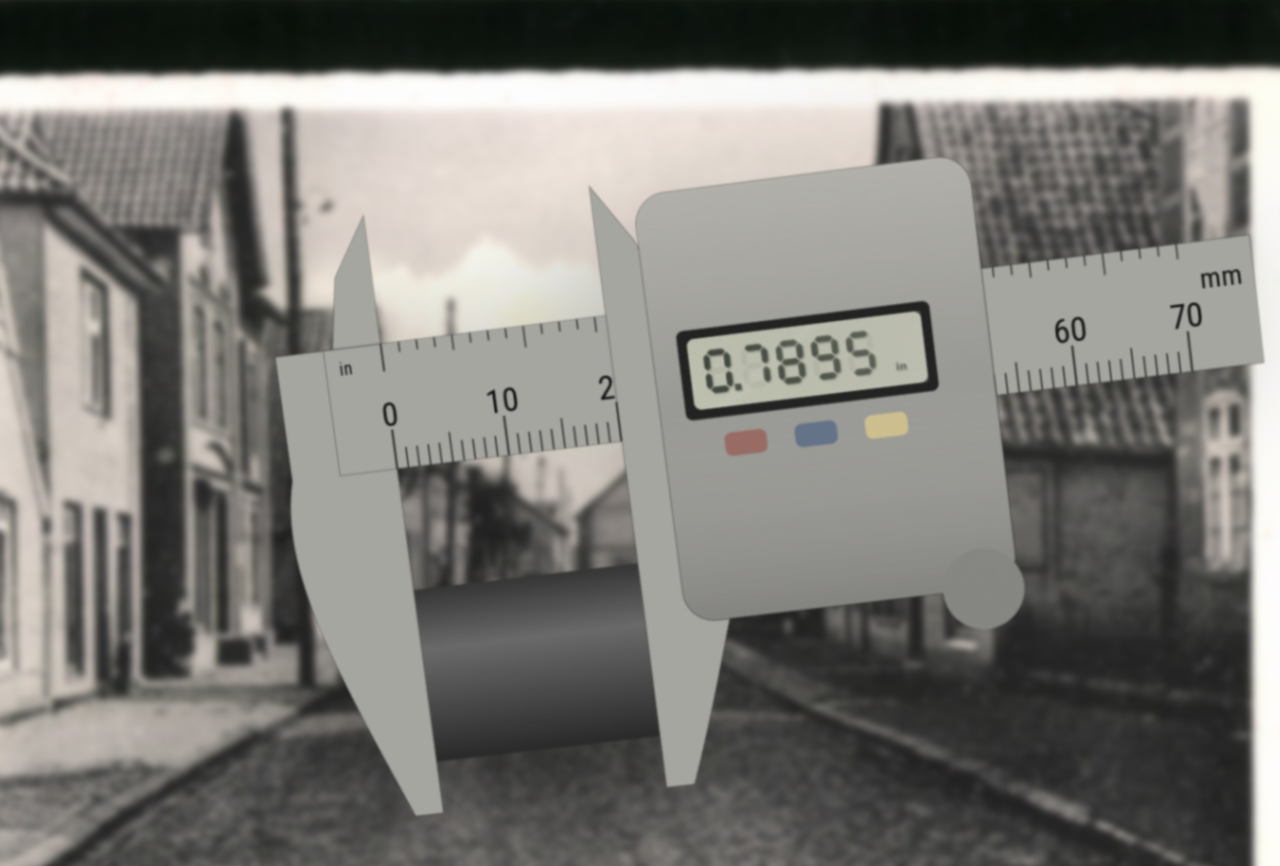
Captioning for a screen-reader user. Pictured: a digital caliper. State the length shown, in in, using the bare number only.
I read 0.7895
